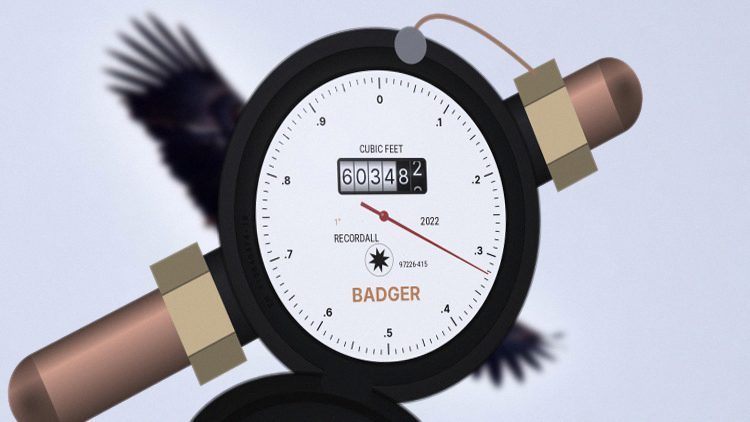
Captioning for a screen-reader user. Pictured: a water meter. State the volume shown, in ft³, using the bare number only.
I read 603482.32
